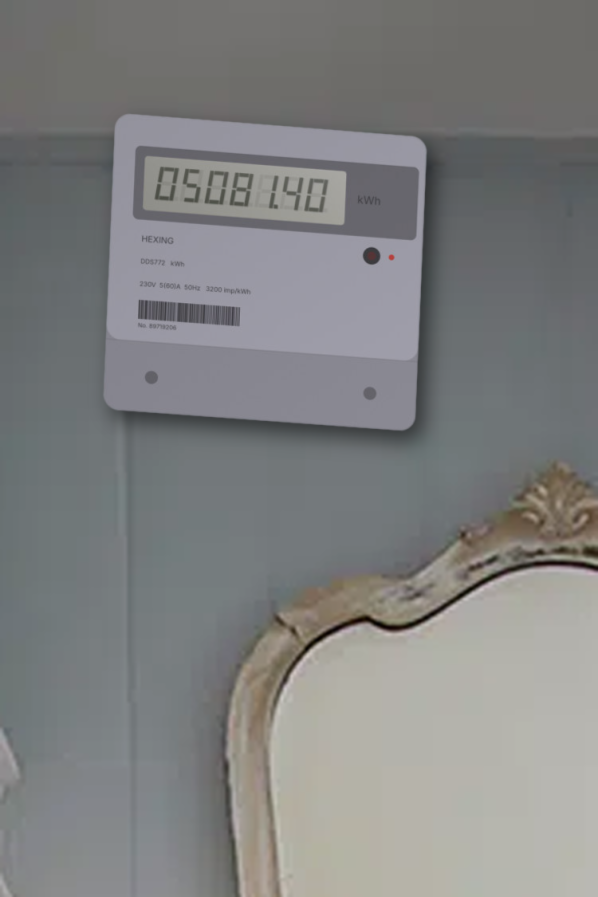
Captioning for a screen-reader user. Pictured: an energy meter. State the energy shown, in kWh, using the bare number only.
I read 5081.40
